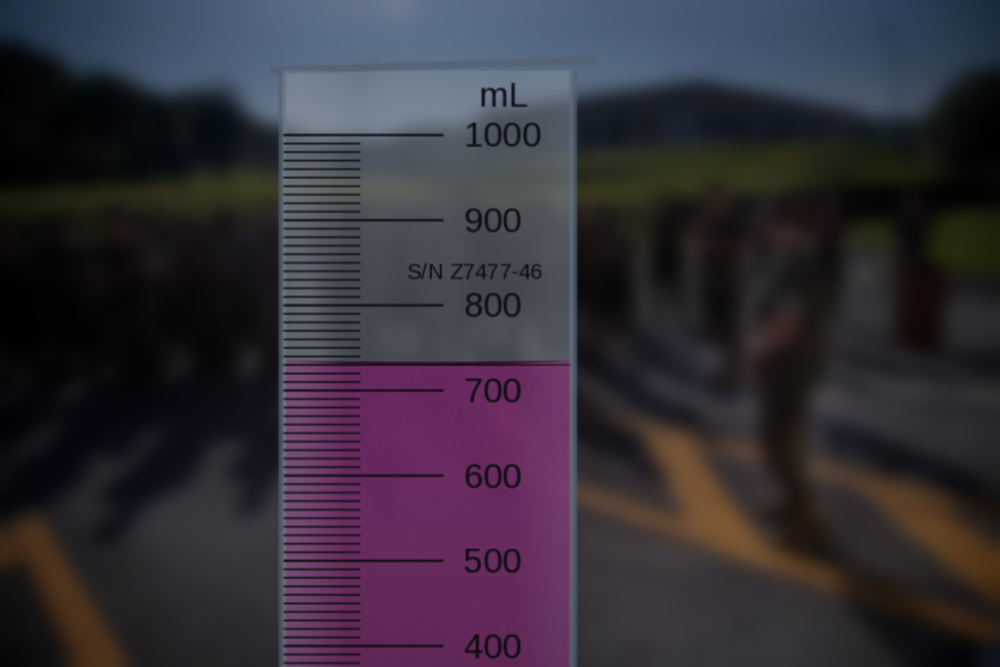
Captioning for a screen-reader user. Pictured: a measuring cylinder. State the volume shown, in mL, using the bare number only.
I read 730
